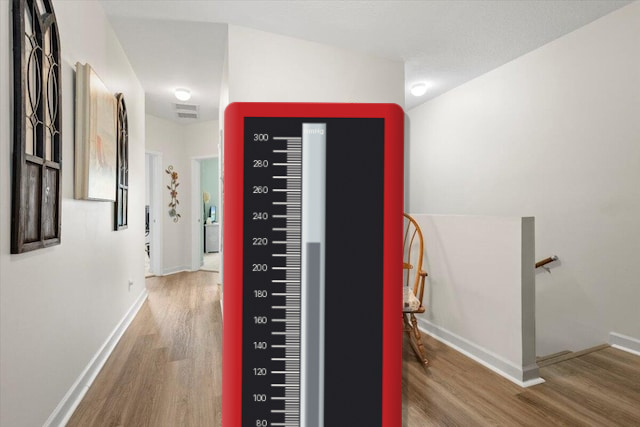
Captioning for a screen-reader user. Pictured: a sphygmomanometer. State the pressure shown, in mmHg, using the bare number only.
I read 220
